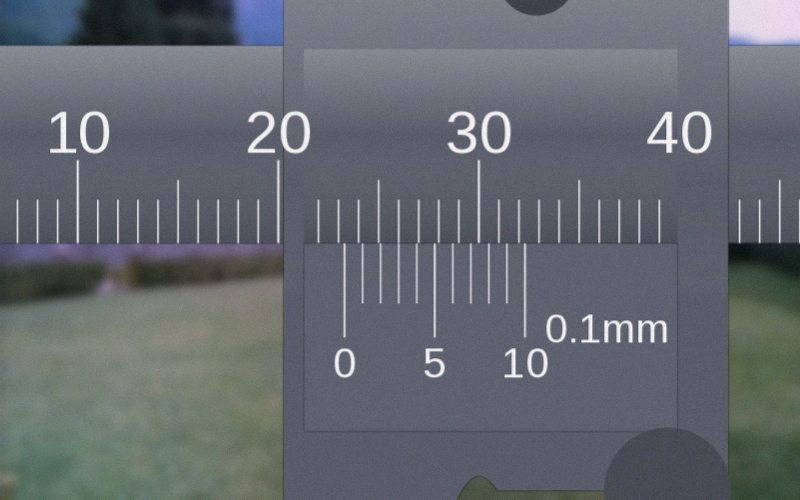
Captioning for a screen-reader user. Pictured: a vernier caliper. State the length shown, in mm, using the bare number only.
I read 23.3
